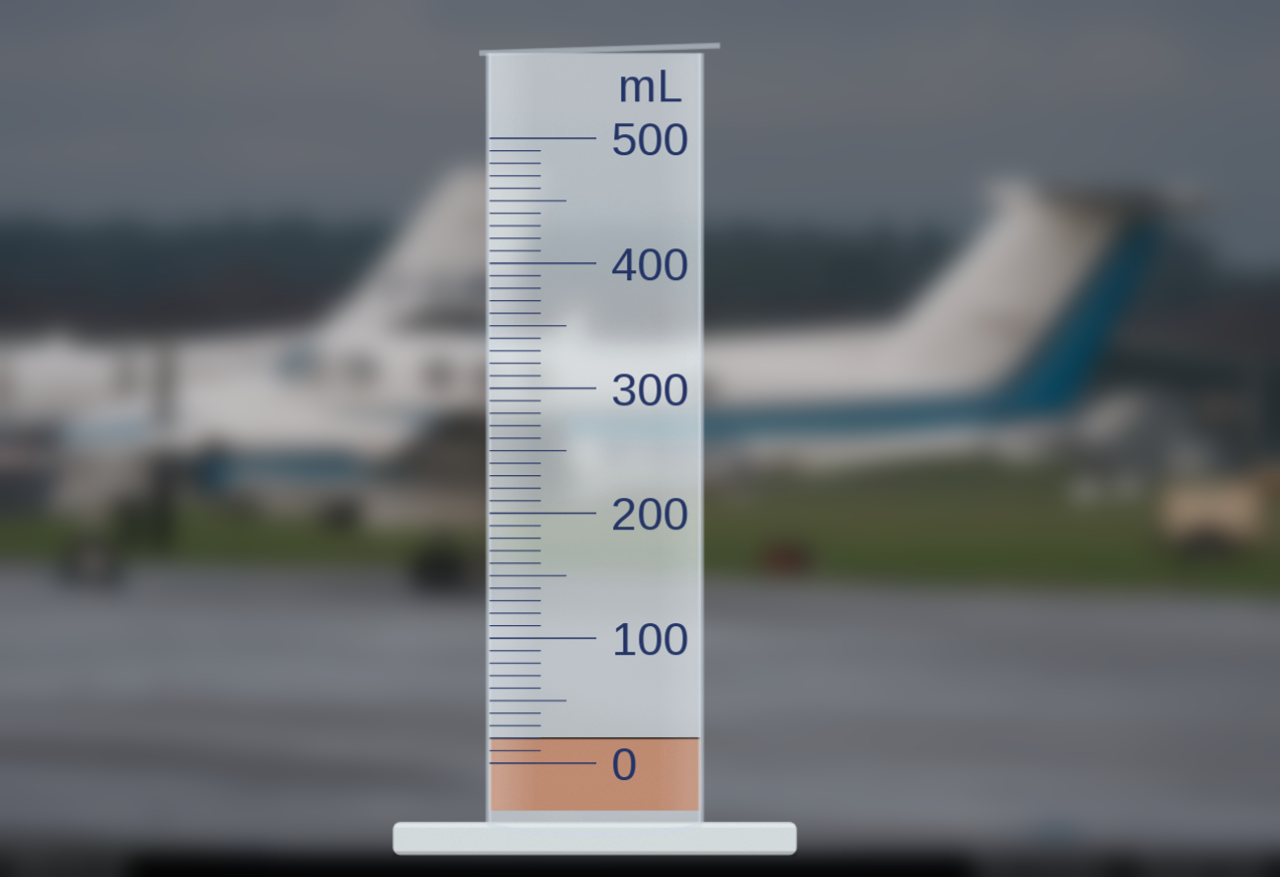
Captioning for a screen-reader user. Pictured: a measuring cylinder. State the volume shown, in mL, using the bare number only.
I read 20
